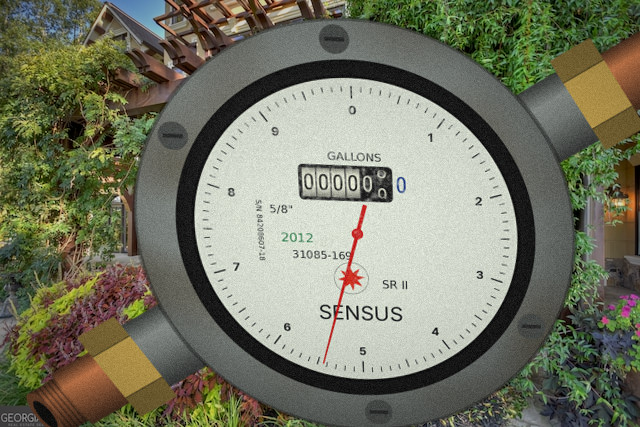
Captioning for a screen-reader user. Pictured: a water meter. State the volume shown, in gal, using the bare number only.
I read 85.4
